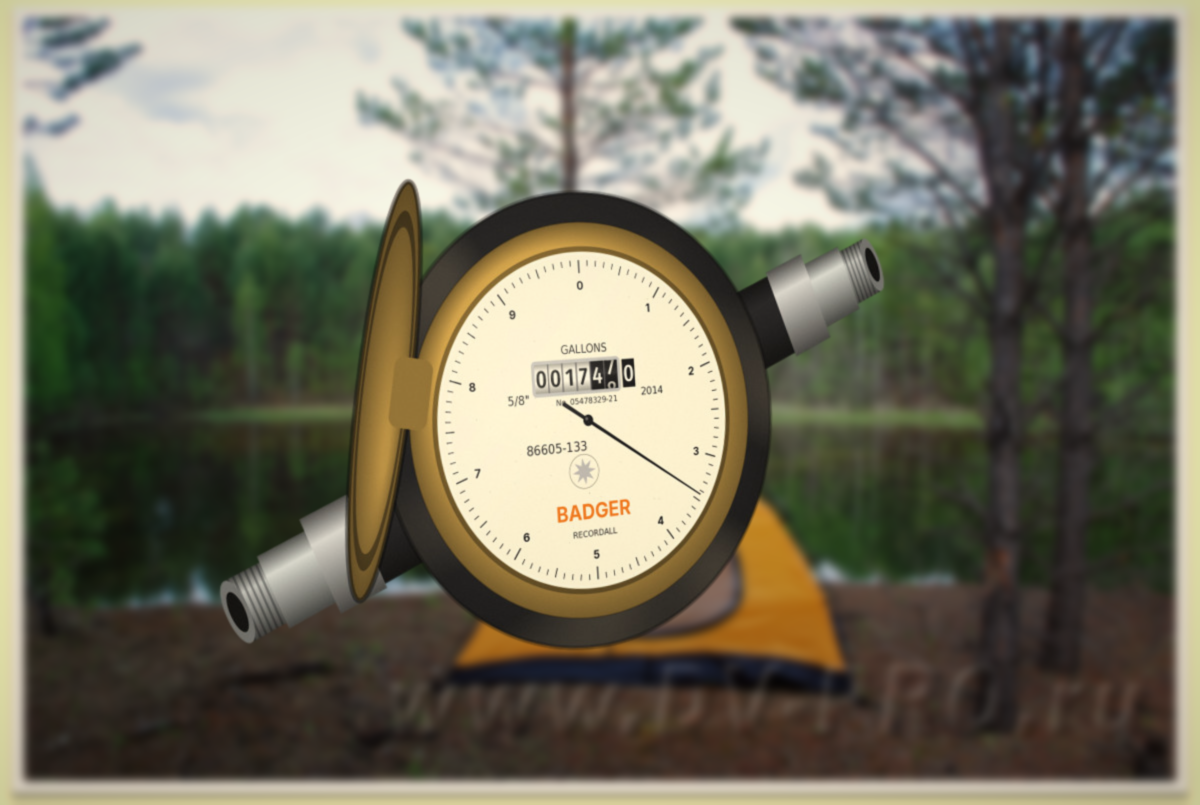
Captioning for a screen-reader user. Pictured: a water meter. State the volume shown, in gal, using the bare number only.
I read 17473.4
